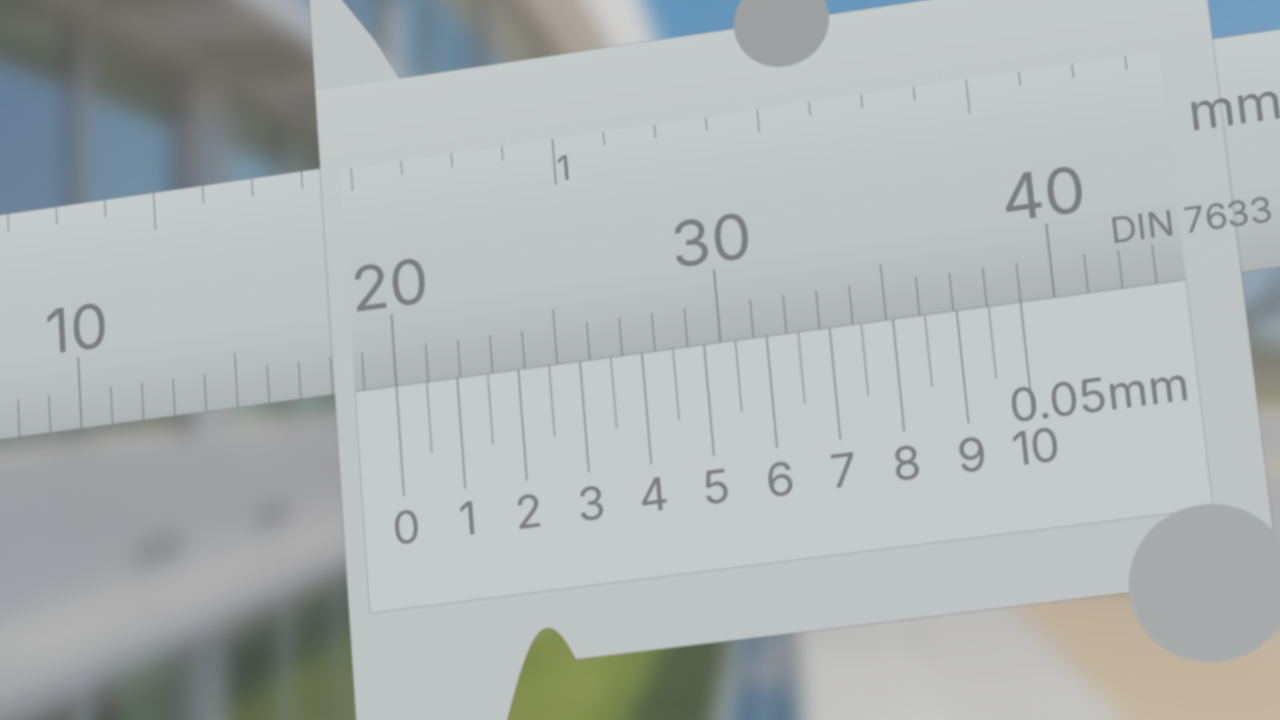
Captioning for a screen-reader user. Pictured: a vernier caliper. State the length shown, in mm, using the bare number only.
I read 20.00
